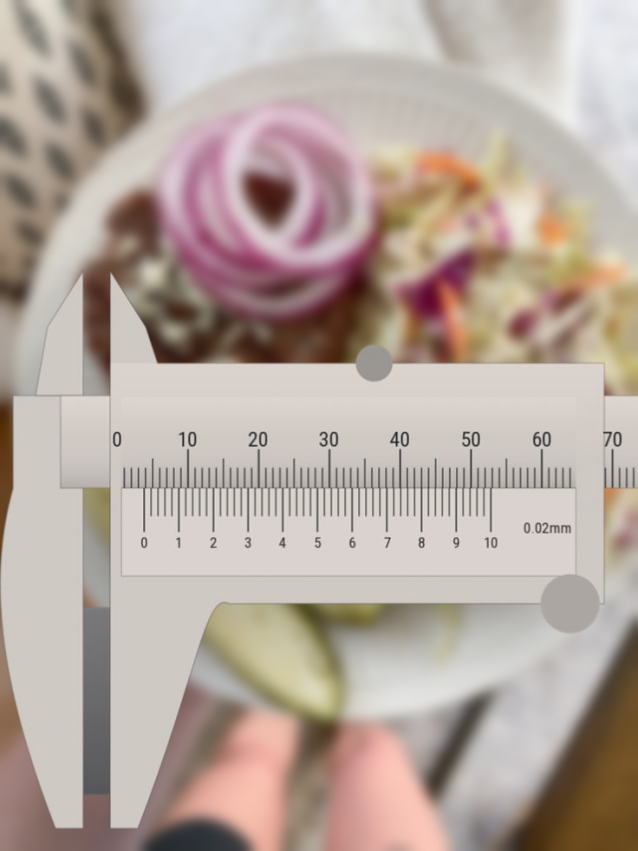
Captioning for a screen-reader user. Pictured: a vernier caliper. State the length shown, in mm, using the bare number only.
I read 3.8
